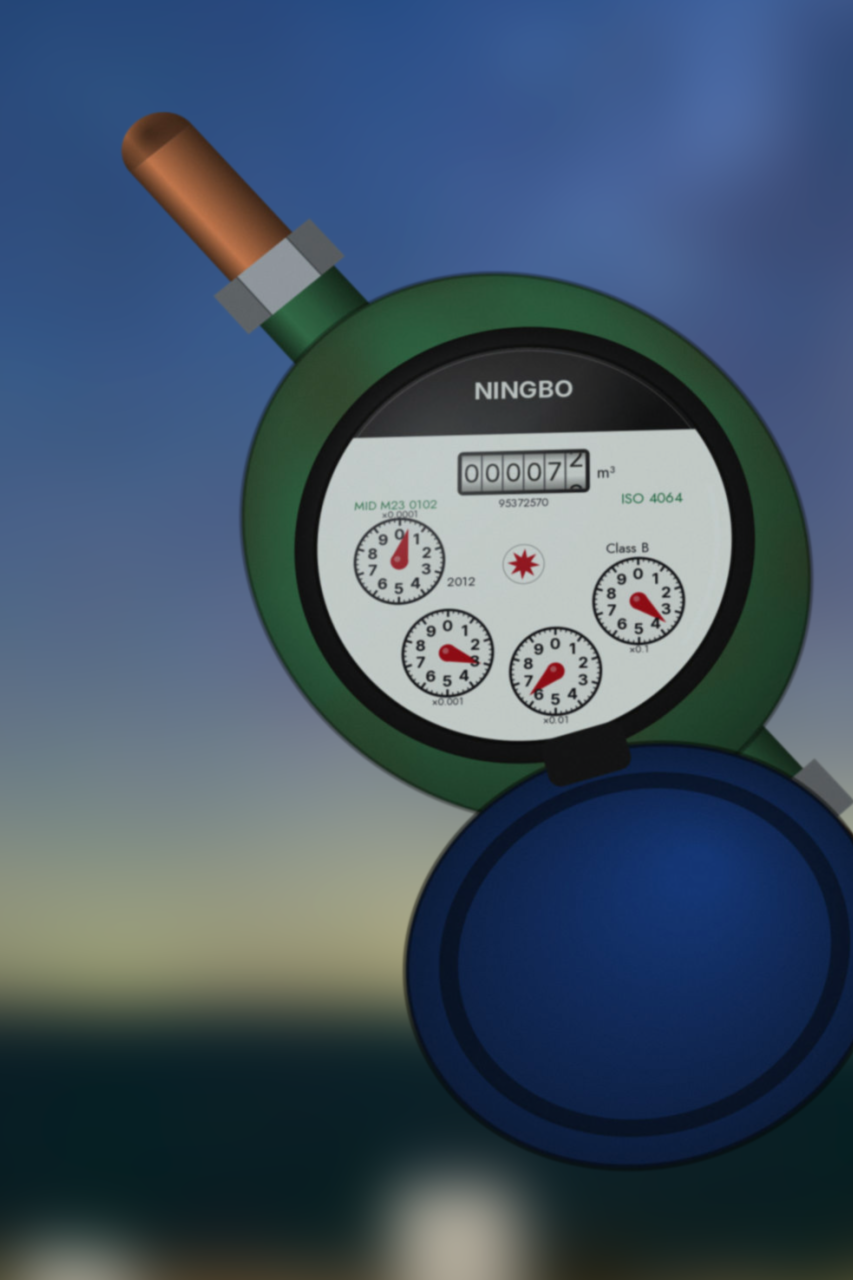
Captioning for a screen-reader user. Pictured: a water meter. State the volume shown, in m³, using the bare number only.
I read 72.3630
